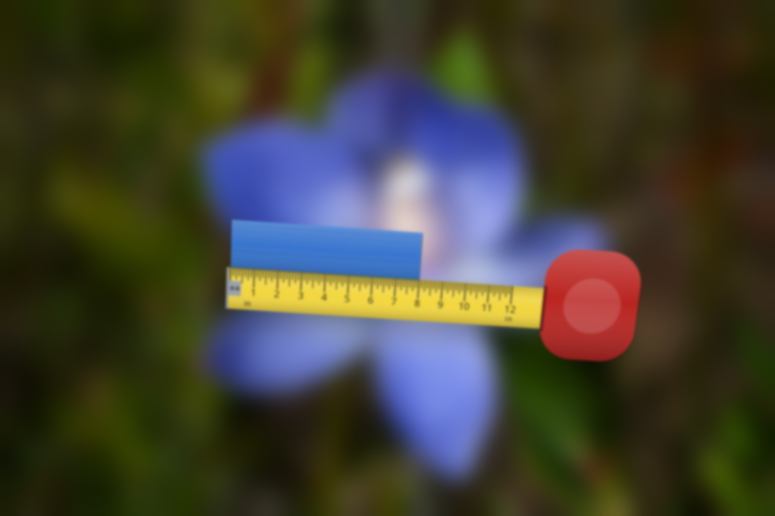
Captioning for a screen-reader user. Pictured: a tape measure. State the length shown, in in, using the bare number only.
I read 8
